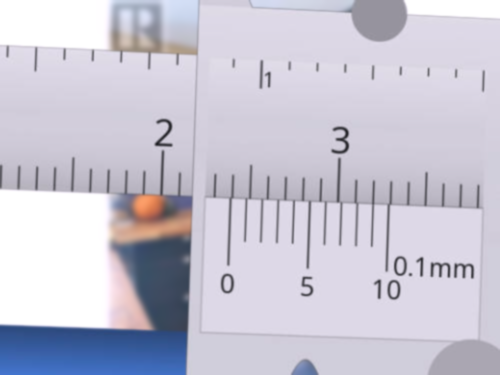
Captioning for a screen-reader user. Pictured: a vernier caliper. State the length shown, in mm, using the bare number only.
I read 23.9
